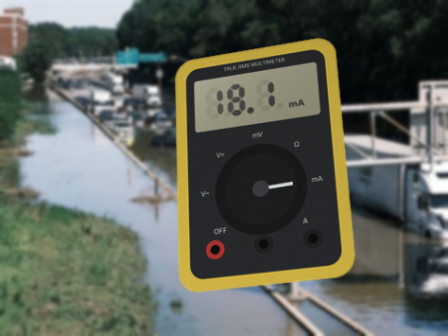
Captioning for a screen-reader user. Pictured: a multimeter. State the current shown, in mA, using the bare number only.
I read 18.1
